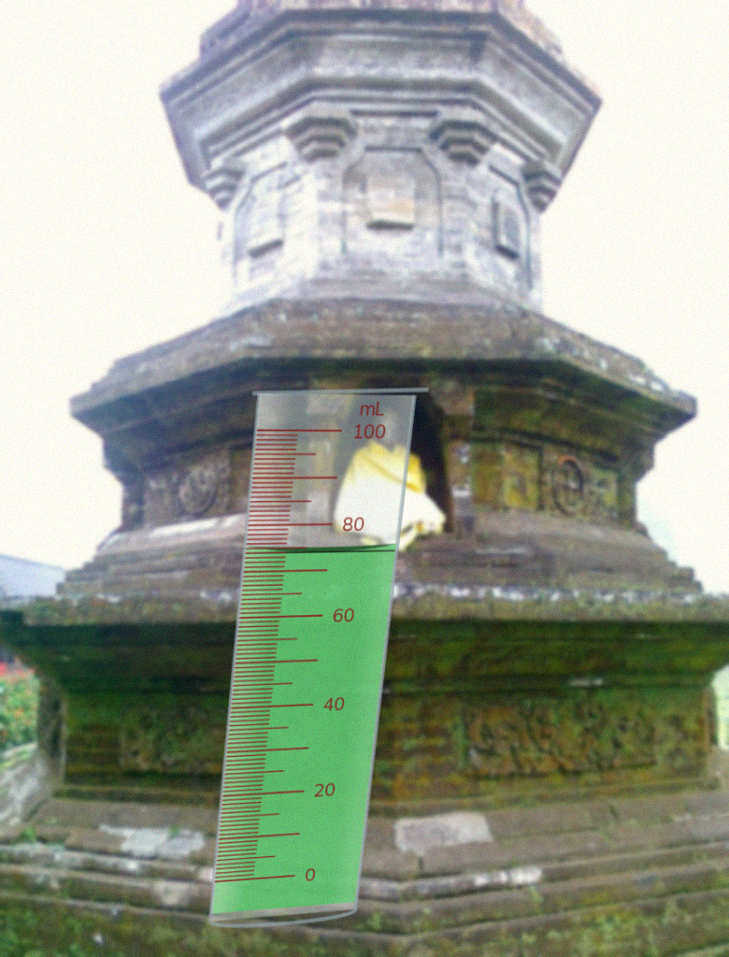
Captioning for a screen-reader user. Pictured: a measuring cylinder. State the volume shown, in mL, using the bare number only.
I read 74
